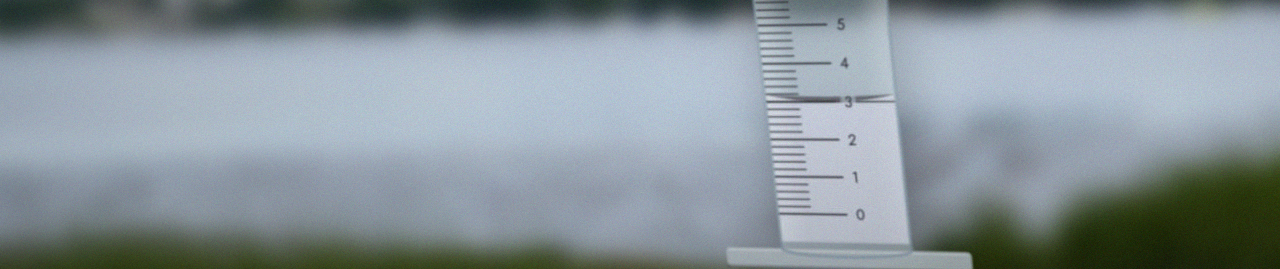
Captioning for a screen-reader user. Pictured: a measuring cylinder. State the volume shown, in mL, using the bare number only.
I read 3
